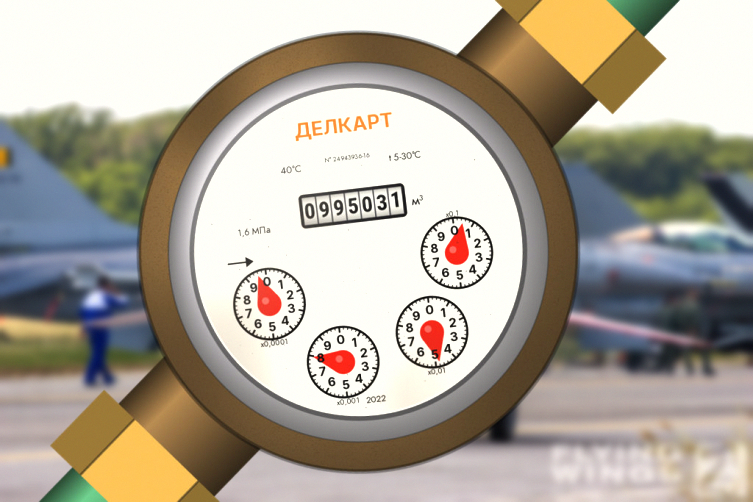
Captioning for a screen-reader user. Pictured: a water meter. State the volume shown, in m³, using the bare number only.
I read 995031.0479
